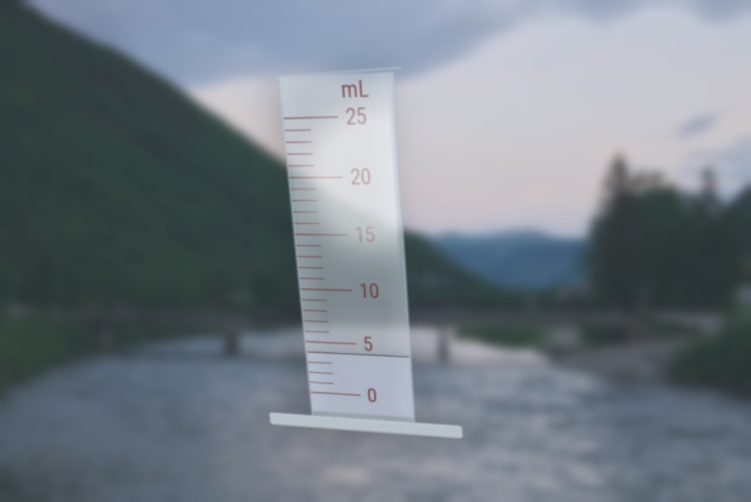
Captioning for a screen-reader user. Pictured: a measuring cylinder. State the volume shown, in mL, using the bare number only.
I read 4
